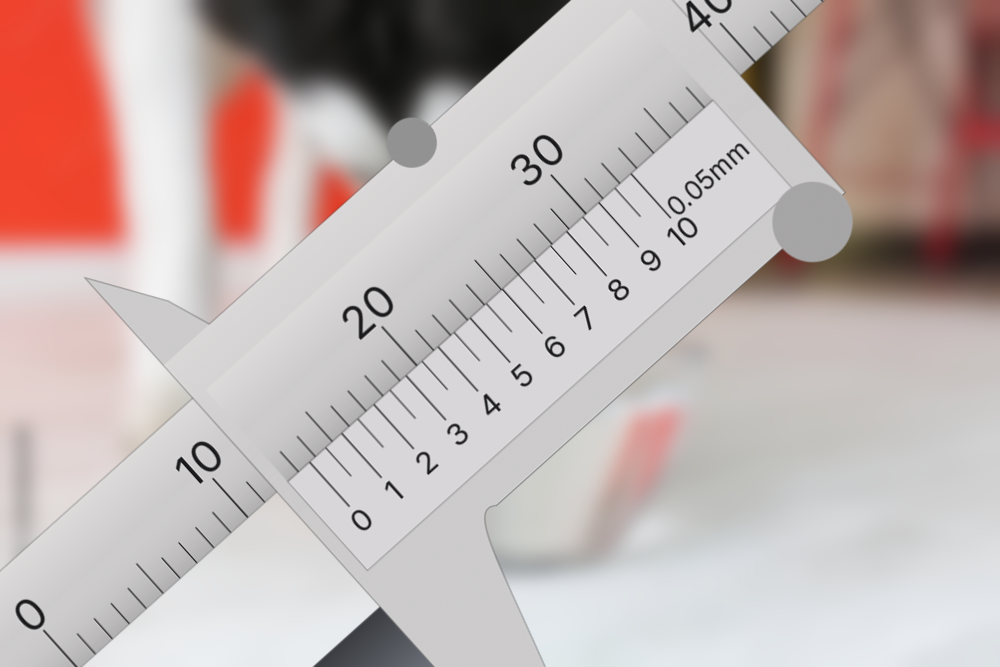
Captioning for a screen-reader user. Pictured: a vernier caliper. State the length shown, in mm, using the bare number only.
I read 13.65
